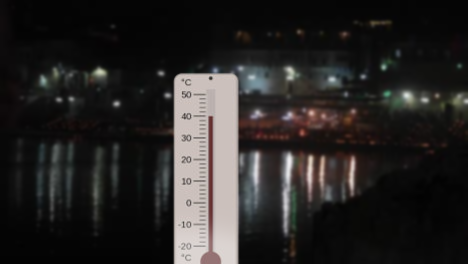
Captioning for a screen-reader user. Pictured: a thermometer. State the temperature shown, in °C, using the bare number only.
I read 40
